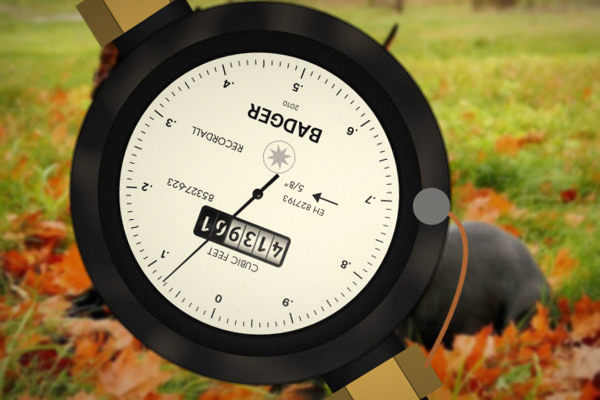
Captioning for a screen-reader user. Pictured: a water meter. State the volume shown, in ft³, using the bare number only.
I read 413961.07
